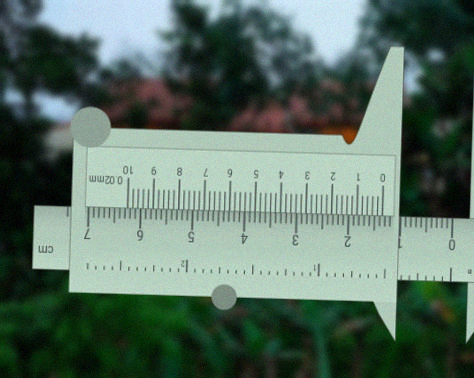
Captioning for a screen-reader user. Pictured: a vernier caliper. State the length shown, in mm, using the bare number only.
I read 13.5
